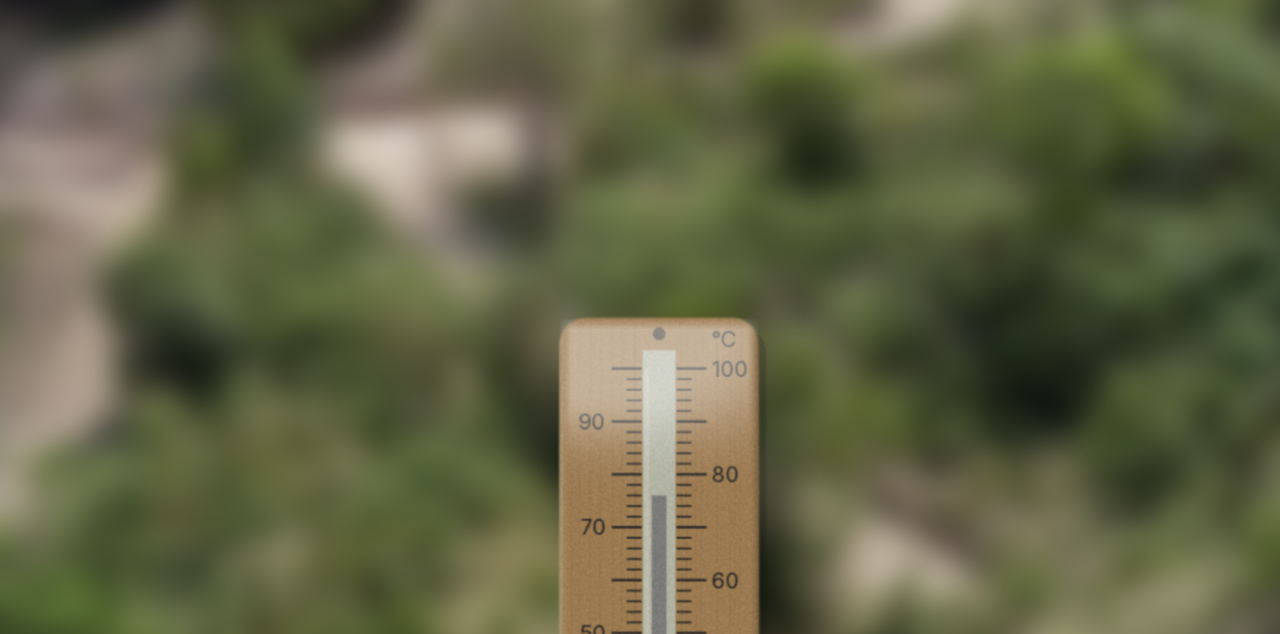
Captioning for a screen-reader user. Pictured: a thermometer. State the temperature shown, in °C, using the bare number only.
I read 76
